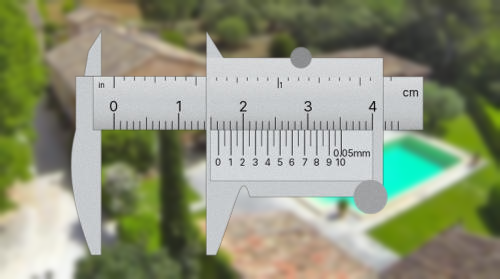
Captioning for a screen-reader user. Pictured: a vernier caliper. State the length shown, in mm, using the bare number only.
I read 16.2
